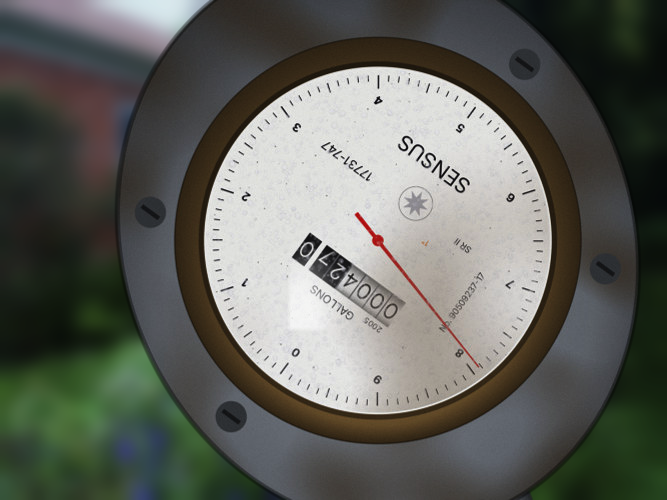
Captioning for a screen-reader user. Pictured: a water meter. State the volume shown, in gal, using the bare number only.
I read 4267.9
